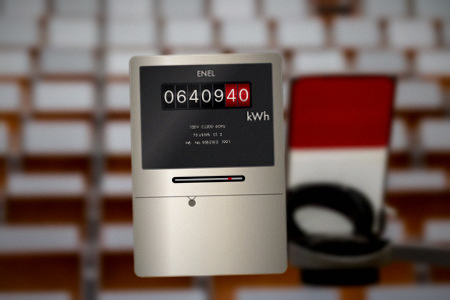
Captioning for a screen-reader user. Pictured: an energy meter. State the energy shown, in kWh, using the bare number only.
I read 6409.40
